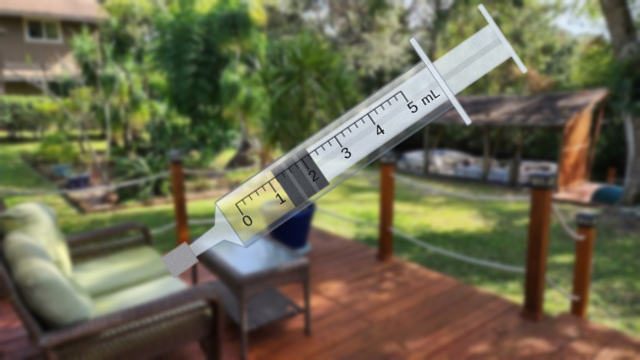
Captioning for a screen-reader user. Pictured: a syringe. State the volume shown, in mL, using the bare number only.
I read 1.2
